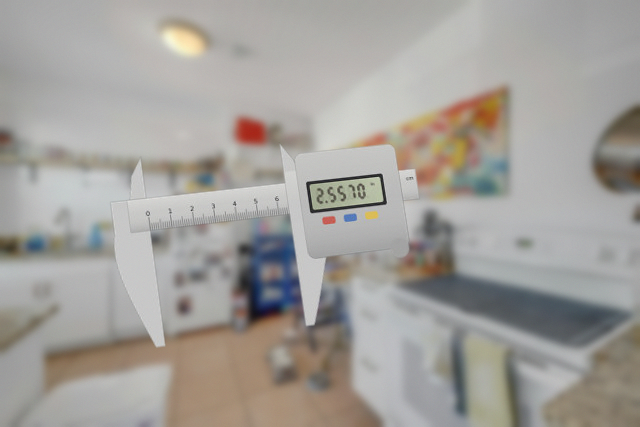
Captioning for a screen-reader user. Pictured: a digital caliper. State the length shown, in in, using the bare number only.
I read 2.5570
